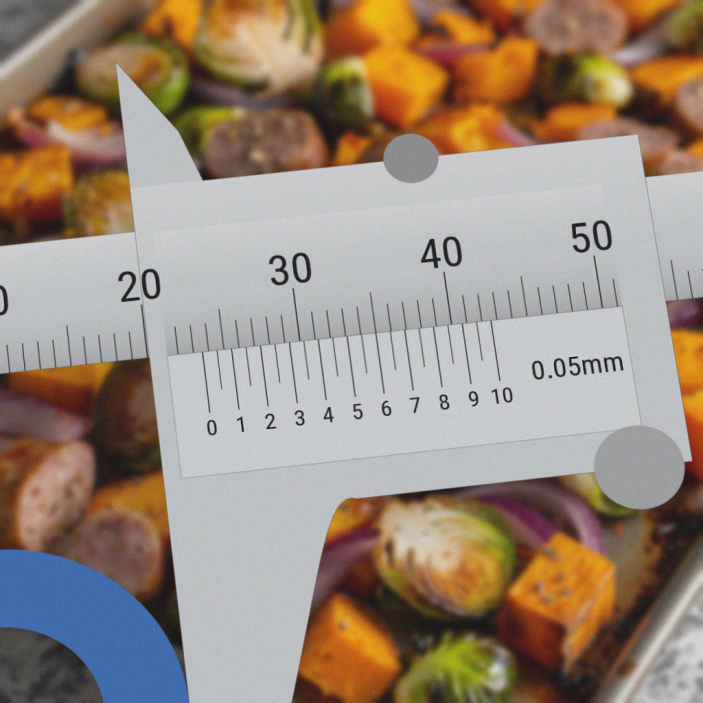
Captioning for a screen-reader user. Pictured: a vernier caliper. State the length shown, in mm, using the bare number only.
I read 23.6
